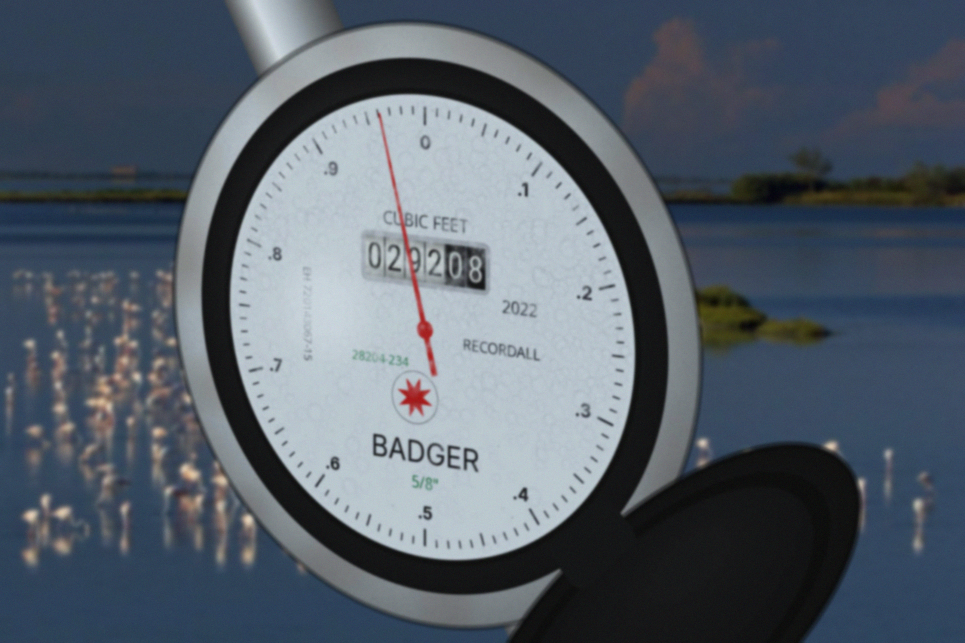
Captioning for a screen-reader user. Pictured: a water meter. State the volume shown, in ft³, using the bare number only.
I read 29207.96
